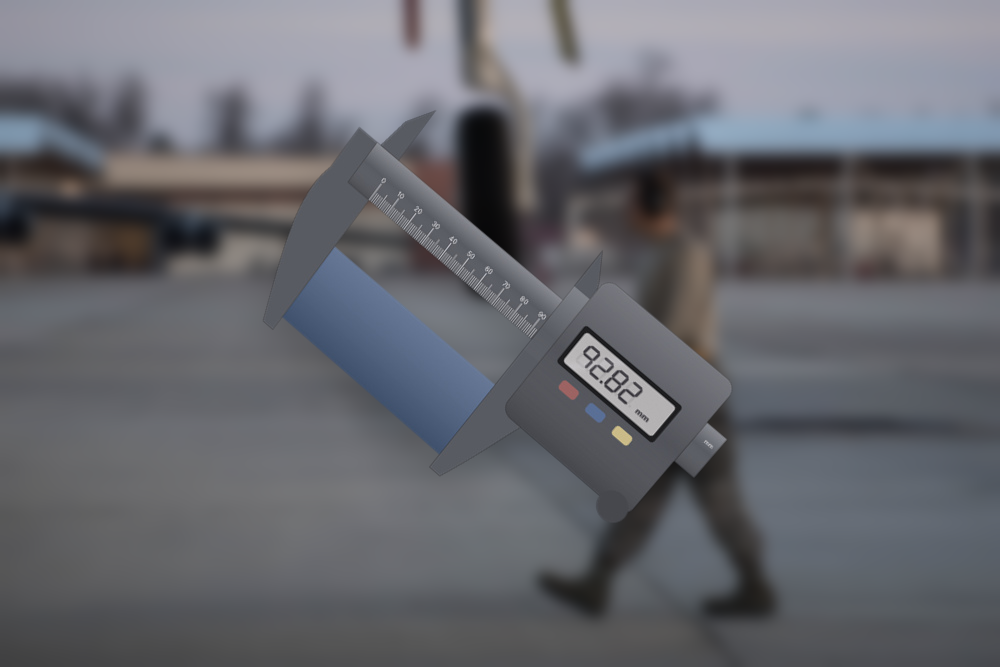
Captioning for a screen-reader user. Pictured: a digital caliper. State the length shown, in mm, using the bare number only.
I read 92.82
